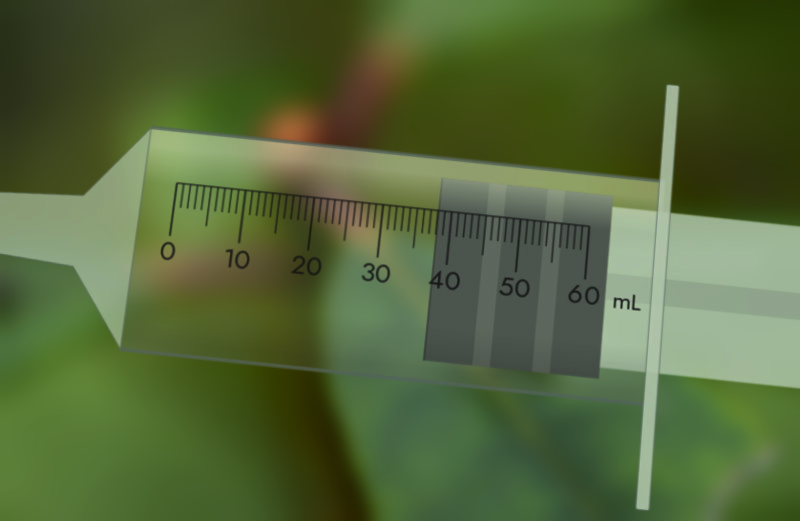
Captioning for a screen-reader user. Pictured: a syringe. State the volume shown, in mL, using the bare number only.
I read 38
